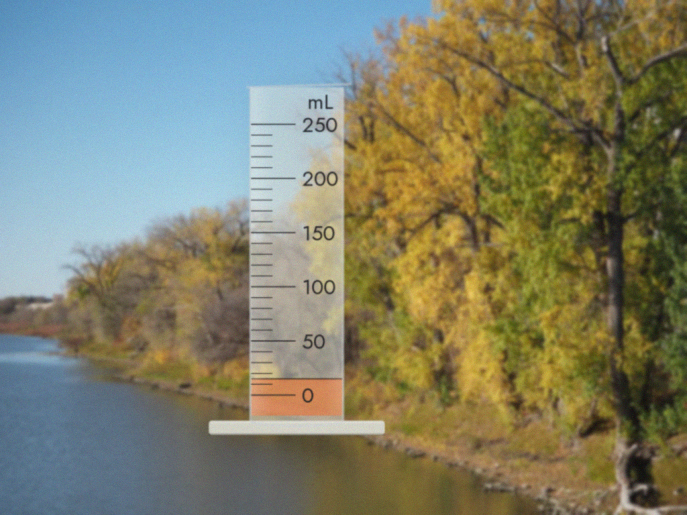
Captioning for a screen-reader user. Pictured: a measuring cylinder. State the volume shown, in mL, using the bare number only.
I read 15
